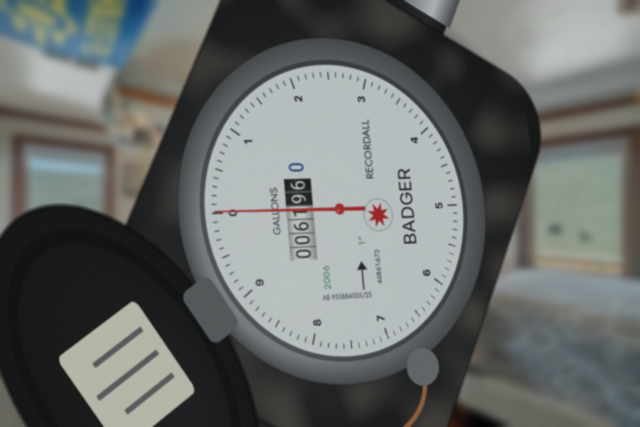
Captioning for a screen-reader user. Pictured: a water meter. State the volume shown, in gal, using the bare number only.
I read 61960.0
